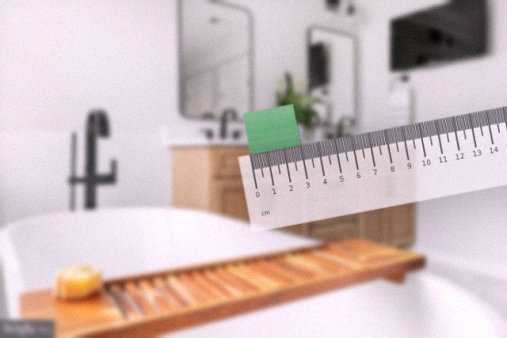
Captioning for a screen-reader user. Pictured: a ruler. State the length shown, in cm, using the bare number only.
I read 3
